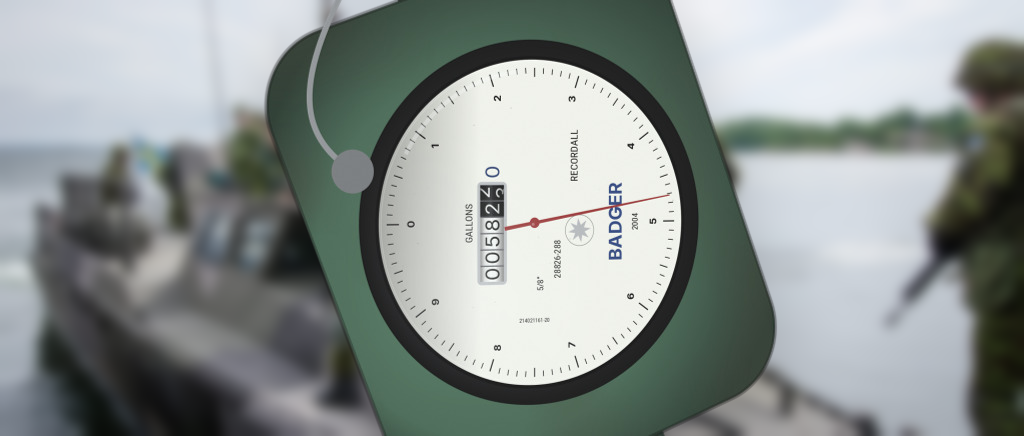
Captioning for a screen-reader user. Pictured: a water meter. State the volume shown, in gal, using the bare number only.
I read 58224.7
